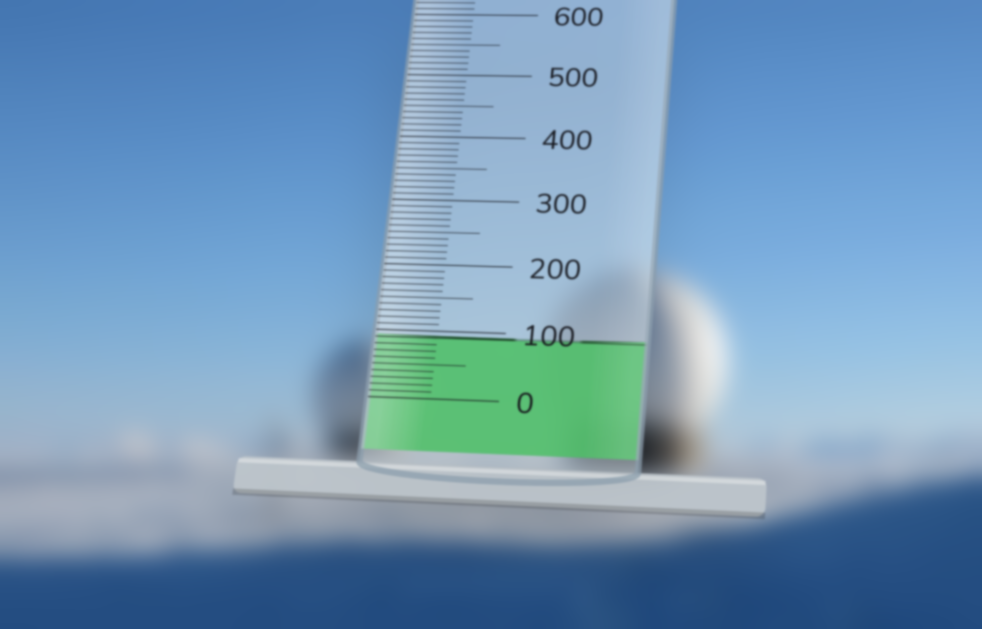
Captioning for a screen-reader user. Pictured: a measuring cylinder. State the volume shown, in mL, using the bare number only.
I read 90
